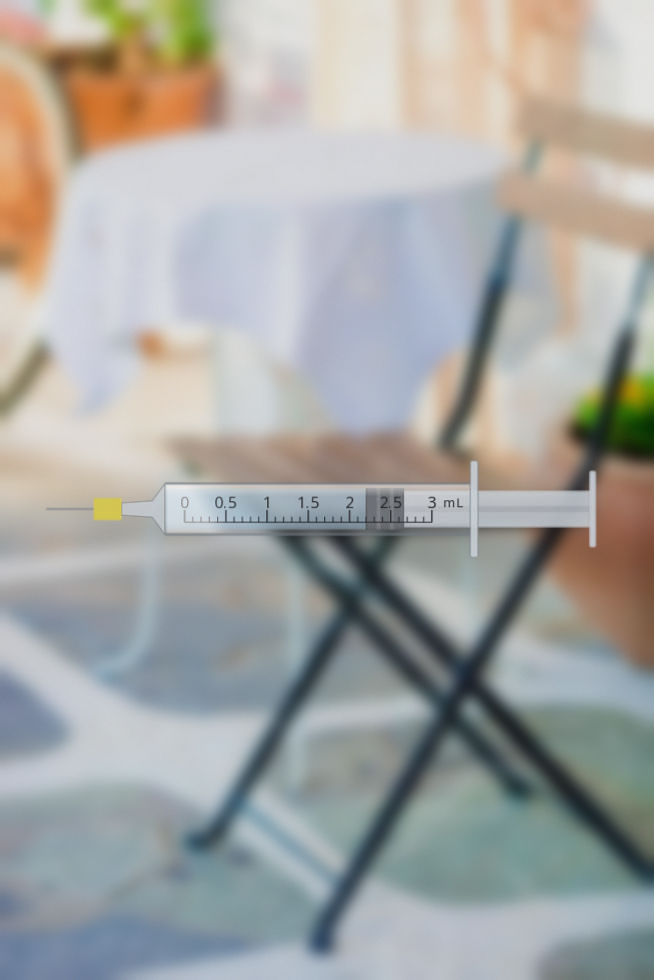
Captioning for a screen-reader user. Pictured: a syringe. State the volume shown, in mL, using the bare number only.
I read 2.2
